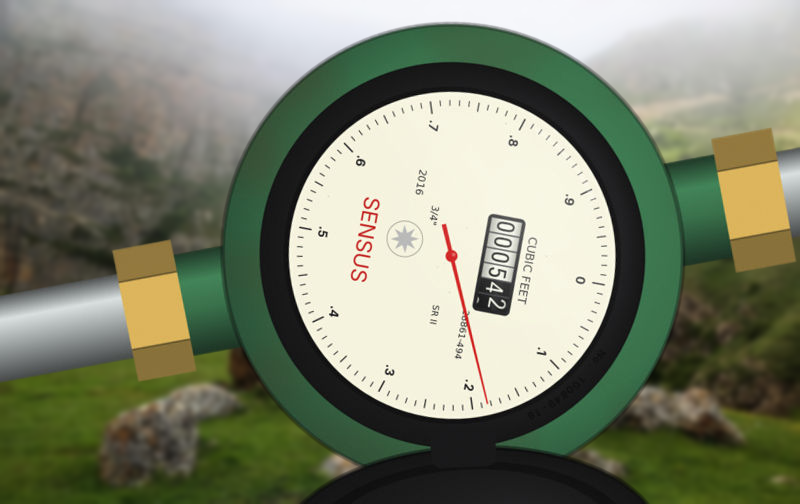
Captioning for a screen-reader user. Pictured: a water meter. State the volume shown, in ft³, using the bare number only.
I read 542.18
